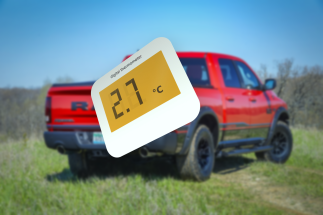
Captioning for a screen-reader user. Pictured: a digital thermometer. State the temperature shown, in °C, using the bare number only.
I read 2.7
